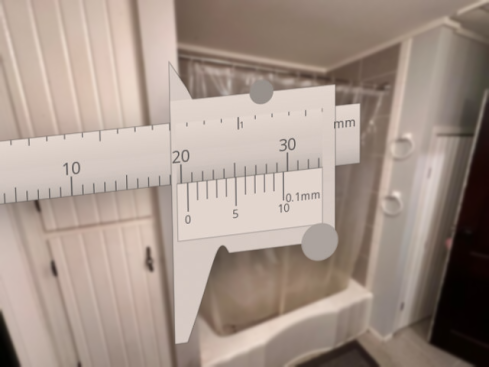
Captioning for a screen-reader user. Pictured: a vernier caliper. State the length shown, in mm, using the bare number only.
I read 20.6
